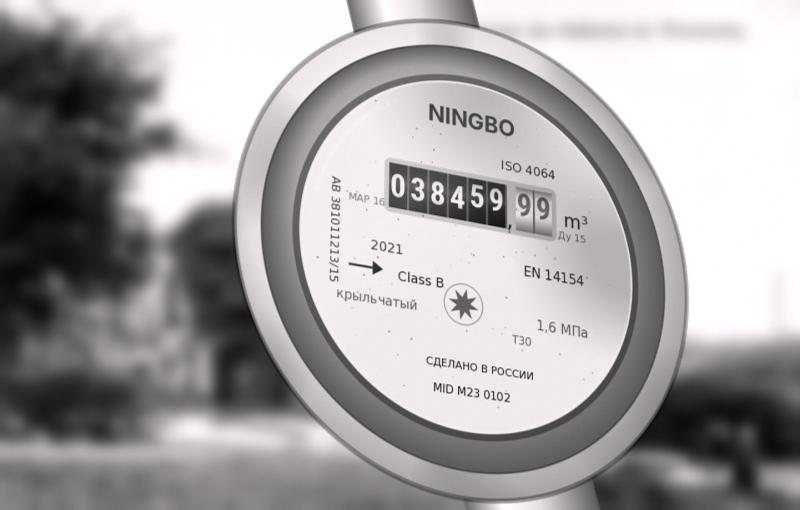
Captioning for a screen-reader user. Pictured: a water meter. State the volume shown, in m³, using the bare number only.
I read 38459.99
